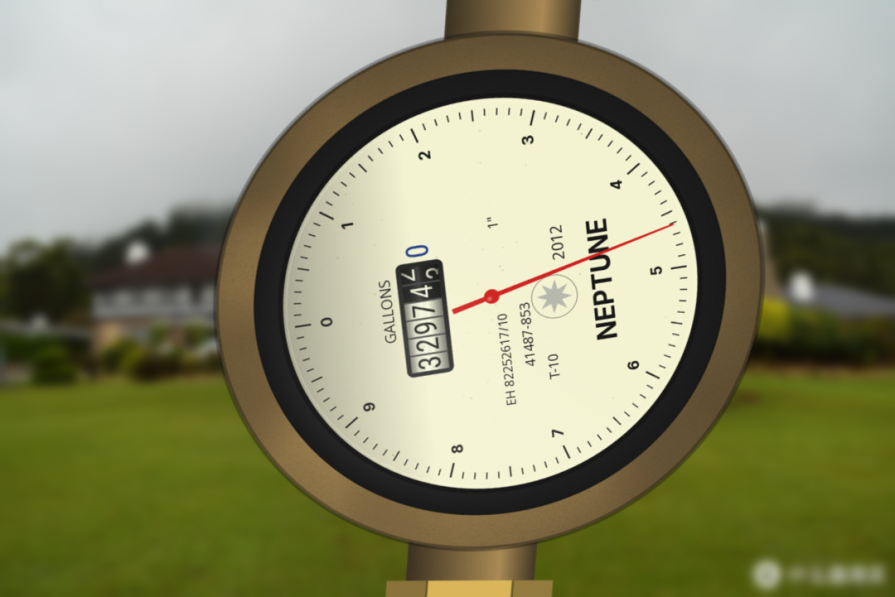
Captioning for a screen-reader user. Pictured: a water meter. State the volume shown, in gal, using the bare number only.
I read 3297424.6
